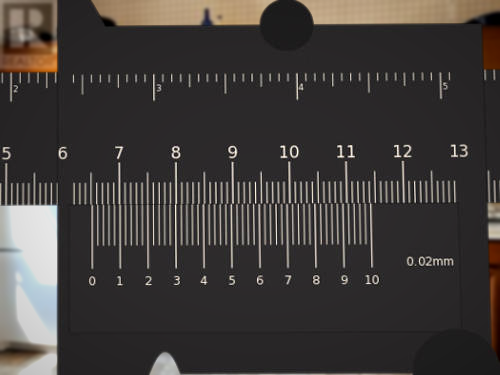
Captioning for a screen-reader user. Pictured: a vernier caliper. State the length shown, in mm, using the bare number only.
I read 65.2
